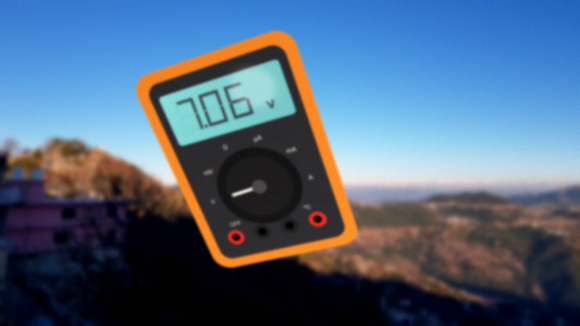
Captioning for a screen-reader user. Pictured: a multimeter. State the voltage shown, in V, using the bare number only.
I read 7.06
